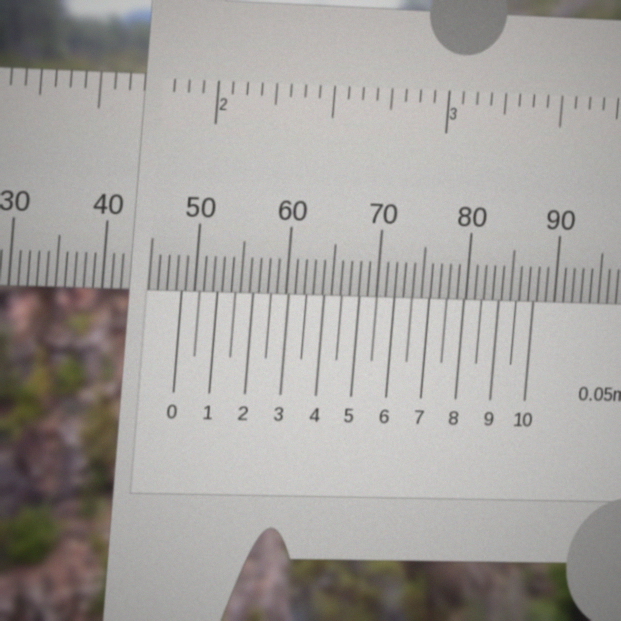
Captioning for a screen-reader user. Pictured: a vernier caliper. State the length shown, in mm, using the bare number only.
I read 48.6
